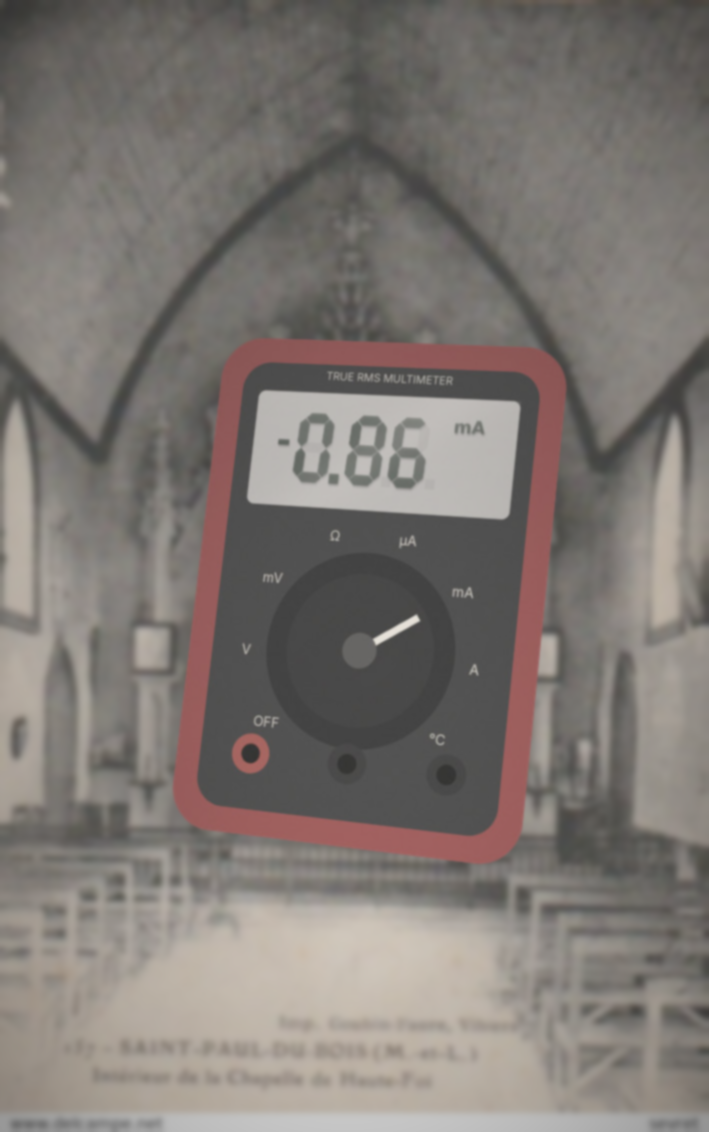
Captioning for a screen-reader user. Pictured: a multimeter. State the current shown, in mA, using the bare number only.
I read -0.86
